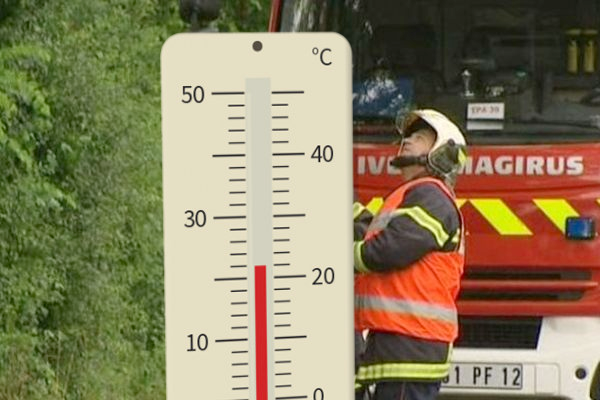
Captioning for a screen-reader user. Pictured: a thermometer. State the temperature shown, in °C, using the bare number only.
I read 22
